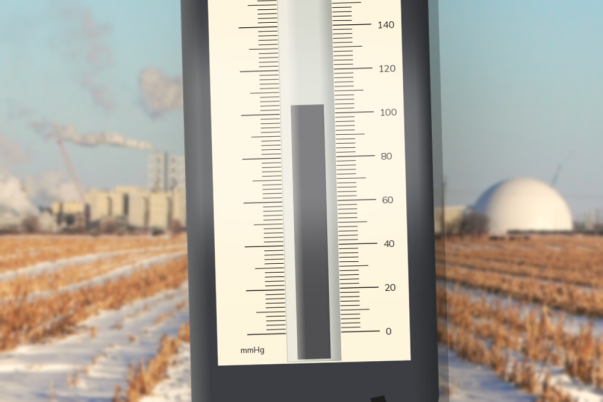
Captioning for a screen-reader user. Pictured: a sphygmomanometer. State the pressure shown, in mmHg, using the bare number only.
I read 104
